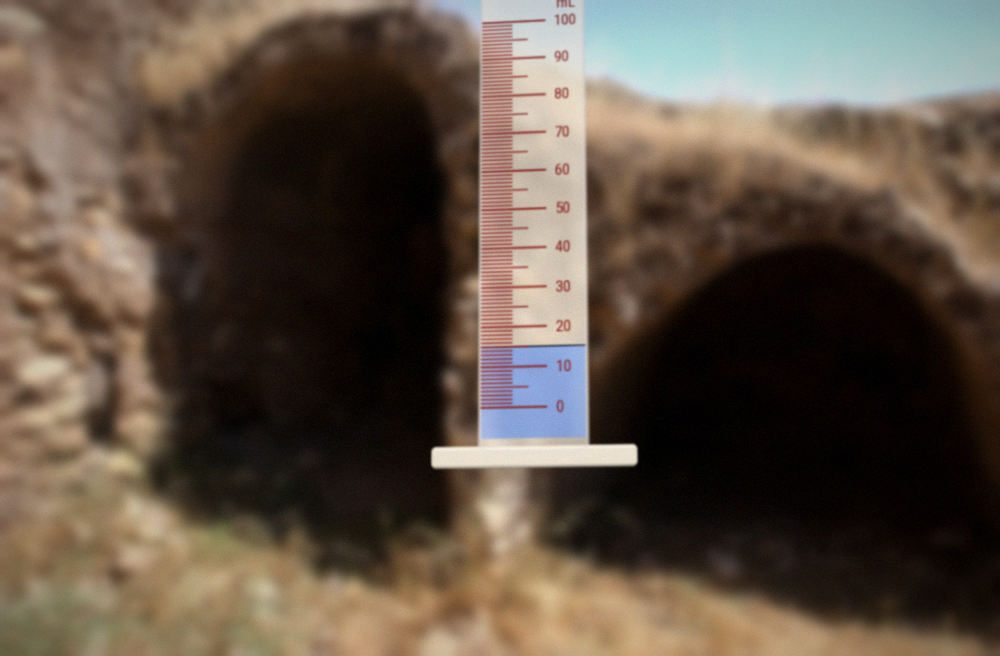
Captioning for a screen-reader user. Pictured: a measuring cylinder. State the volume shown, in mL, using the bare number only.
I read 15
